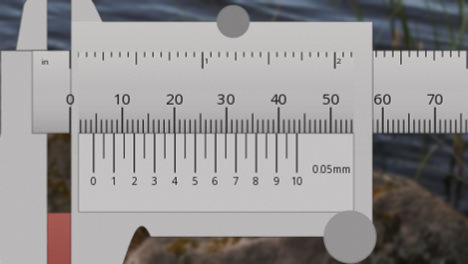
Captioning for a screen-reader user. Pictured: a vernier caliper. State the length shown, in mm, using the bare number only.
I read 4.5
